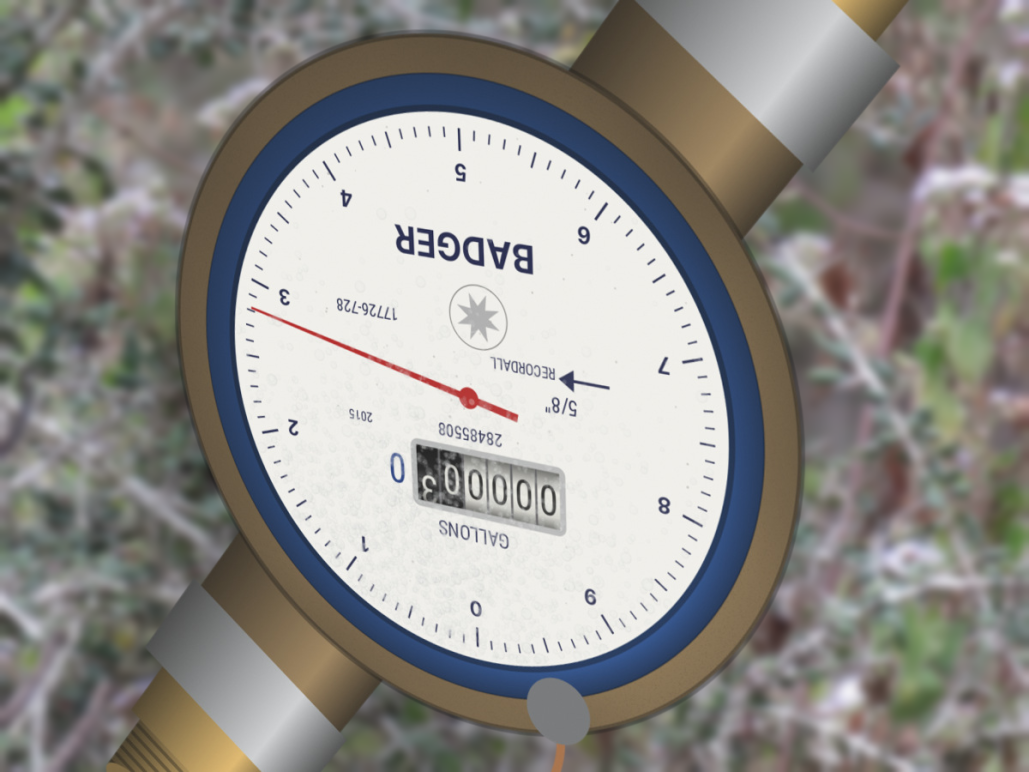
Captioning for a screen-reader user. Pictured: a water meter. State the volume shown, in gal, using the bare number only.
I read 32.8
